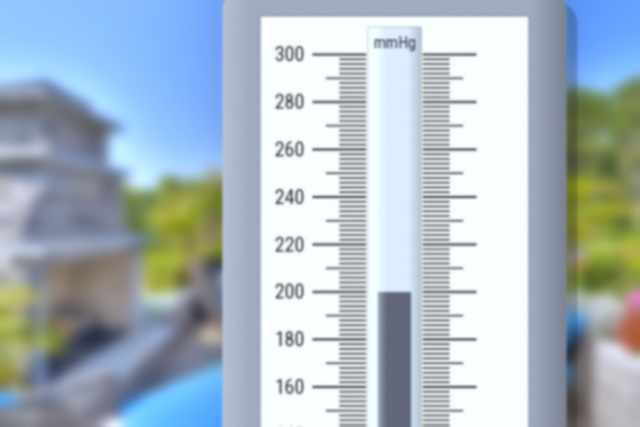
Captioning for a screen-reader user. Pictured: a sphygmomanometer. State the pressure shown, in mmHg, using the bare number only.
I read 200
